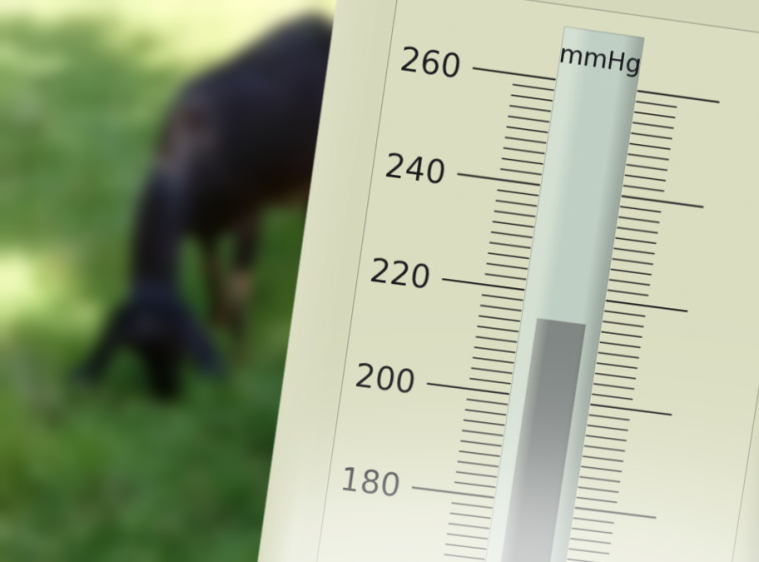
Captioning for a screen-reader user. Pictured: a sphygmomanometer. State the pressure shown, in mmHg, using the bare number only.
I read 215
